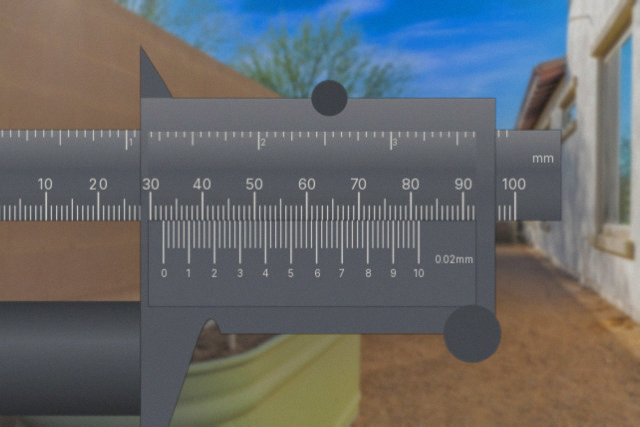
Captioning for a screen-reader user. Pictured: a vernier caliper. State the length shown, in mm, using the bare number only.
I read 32.5
